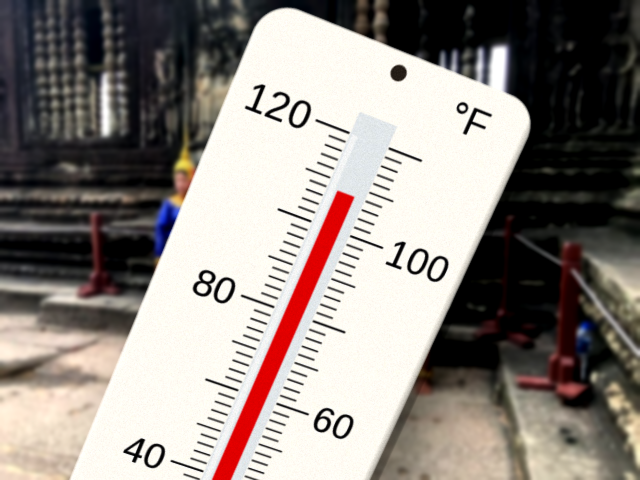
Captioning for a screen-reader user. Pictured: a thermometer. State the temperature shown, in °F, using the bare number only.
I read 108
